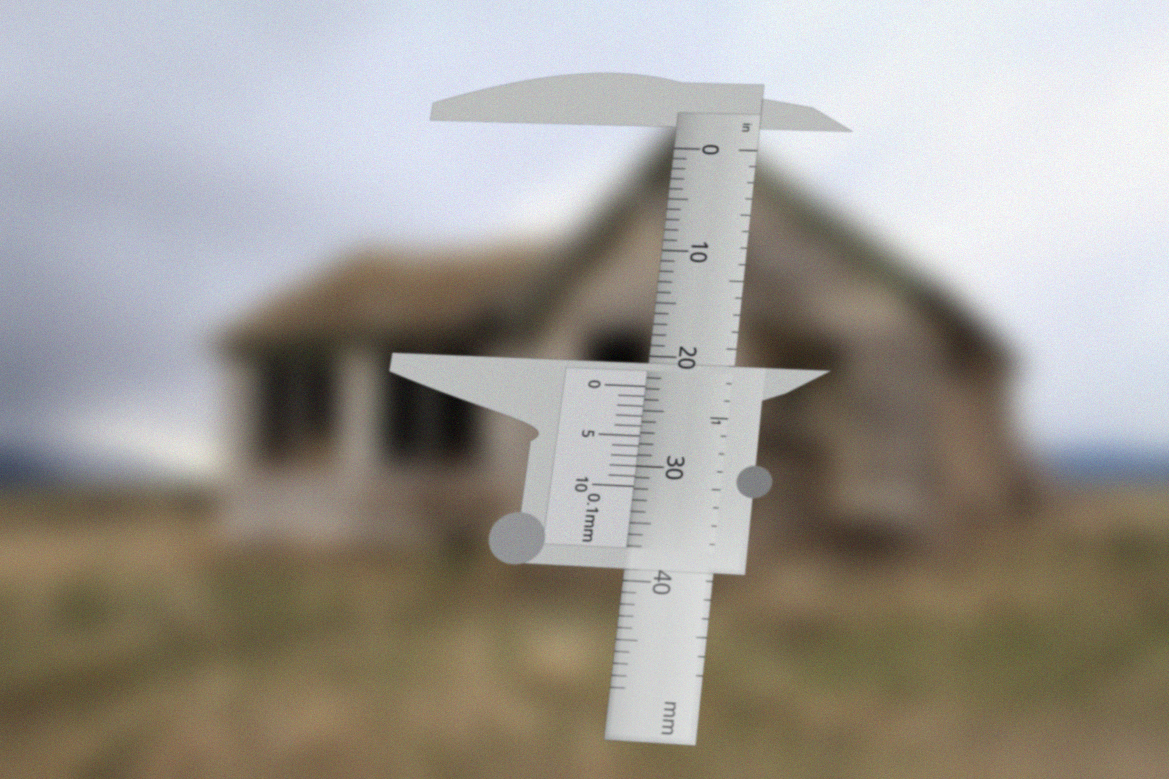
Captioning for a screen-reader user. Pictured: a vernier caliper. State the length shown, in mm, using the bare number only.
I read 22.8
